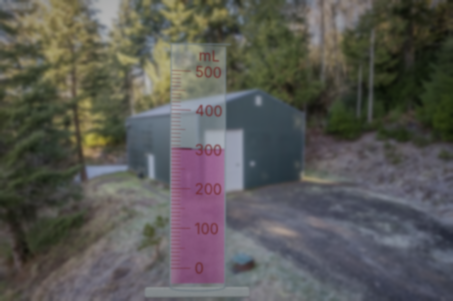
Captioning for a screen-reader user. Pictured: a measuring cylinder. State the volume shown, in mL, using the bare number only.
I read 300
